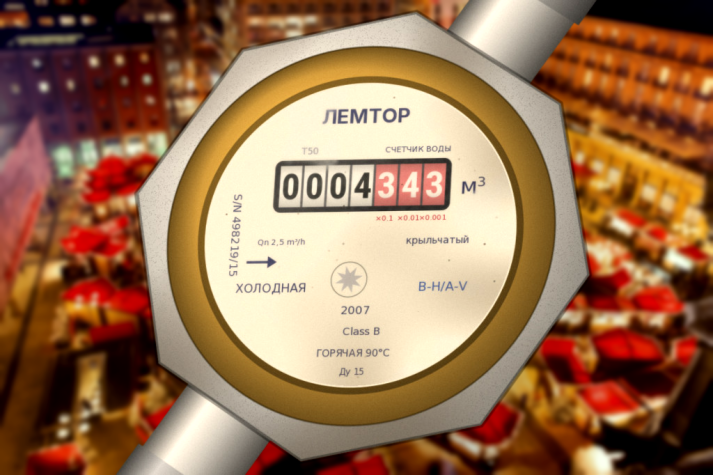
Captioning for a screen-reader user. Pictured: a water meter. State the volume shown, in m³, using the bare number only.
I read 4.343
